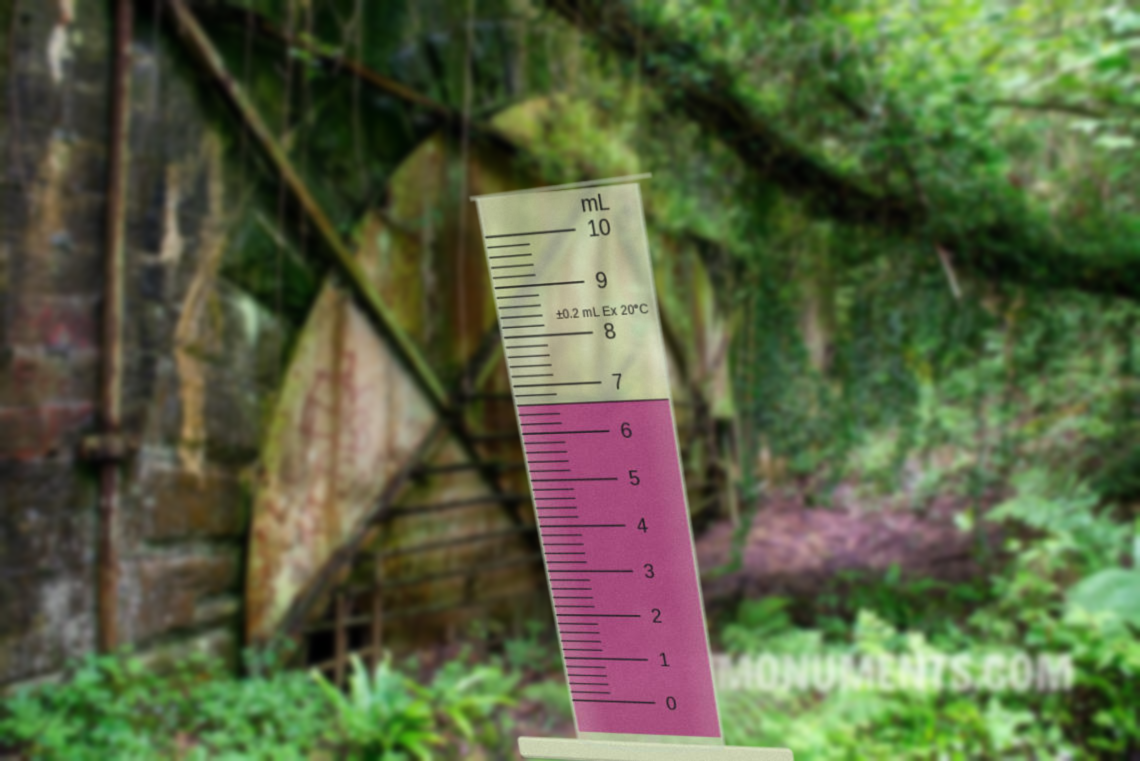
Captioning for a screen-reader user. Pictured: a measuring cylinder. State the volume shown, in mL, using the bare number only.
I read 6.6
